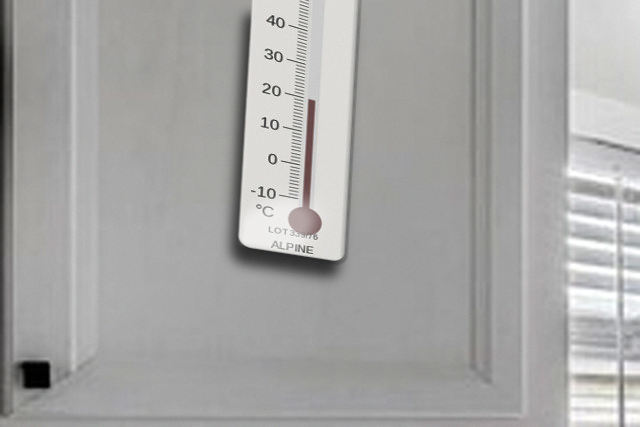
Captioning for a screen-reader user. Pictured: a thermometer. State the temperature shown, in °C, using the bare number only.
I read 20
